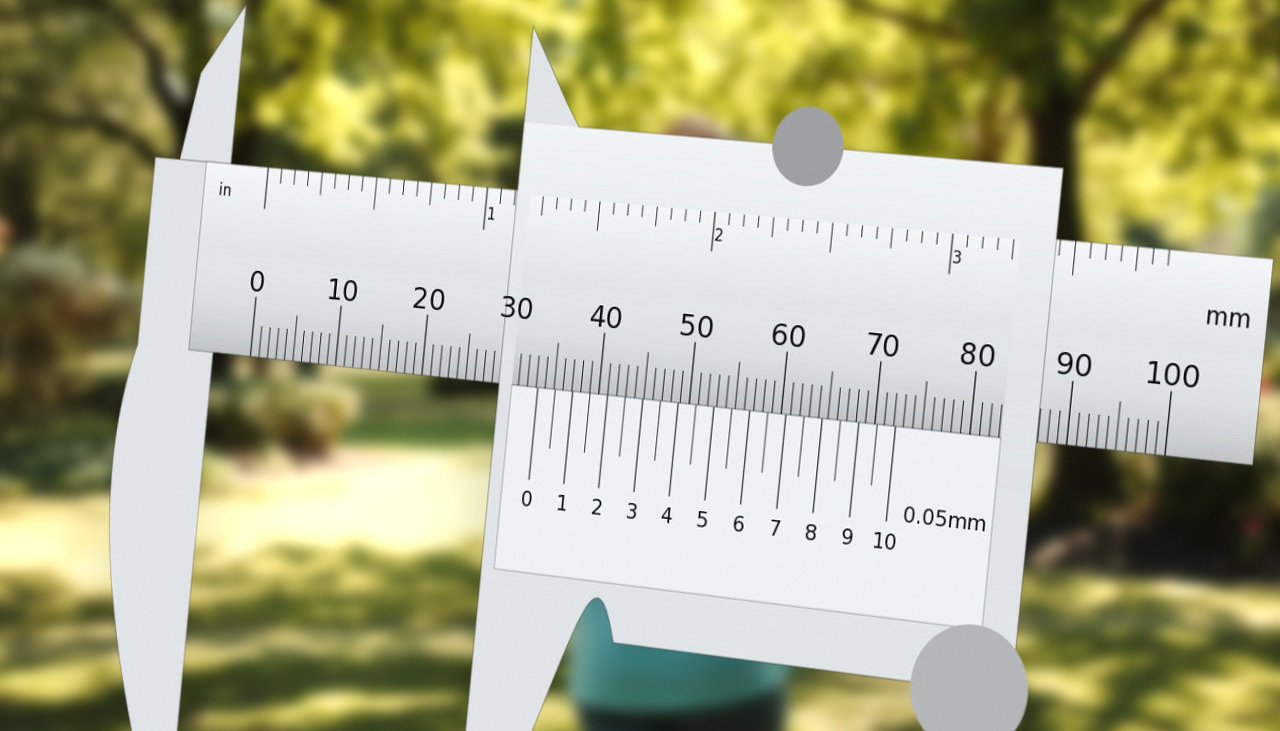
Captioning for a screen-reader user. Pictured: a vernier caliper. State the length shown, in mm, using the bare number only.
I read 33.2
